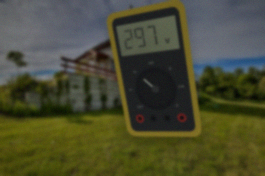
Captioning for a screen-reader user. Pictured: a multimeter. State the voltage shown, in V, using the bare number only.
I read 297
